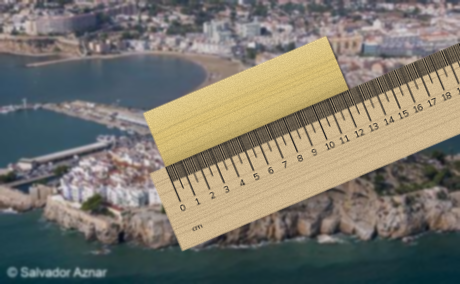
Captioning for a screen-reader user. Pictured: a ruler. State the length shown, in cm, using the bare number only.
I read 12.5
